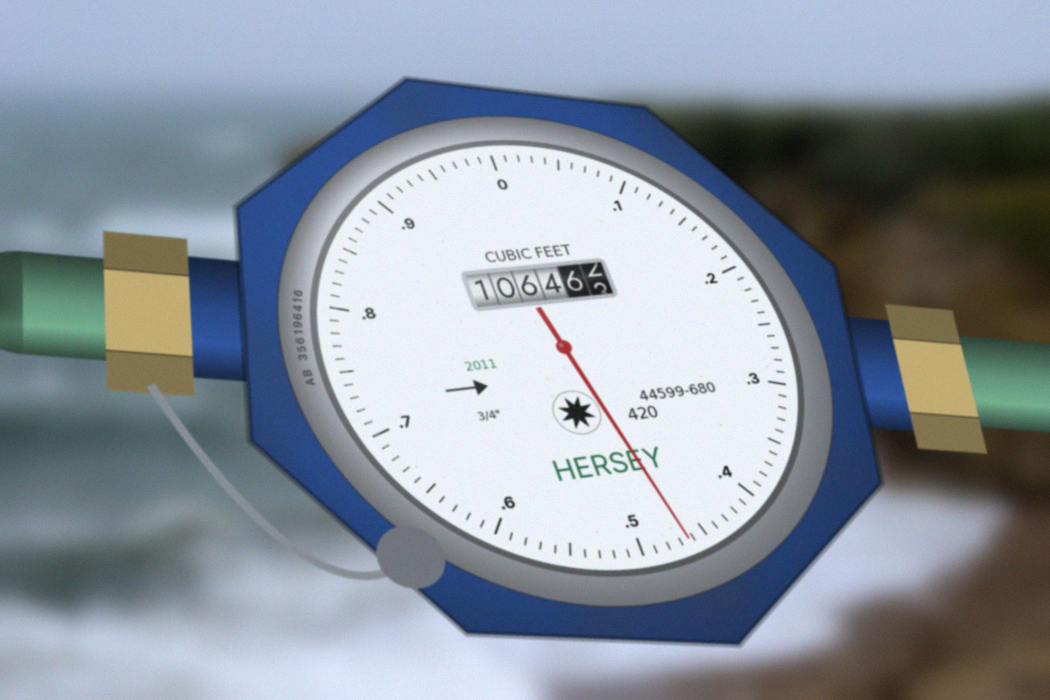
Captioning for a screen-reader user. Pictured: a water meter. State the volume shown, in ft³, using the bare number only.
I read 106462.46
